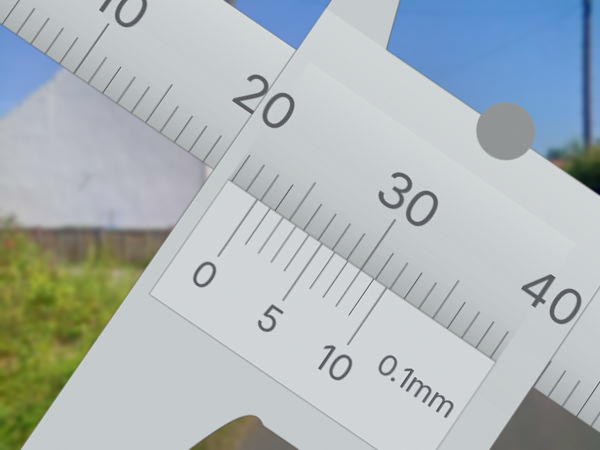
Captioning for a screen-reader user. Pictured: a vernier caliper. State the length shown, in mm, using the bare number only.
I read 22.8
